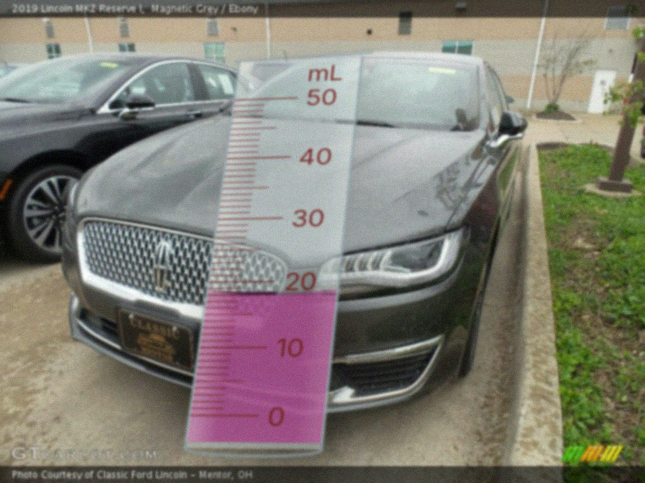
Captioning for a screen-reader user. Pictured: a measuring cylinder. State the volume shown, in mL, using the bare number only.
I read 18
